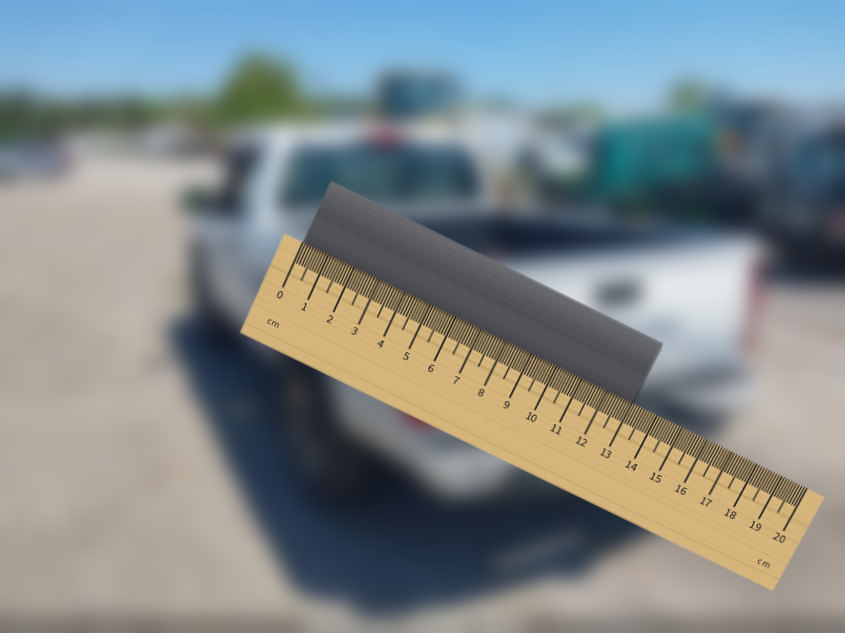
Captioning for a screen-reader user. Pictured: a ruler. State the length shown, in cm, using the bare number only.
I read 13
